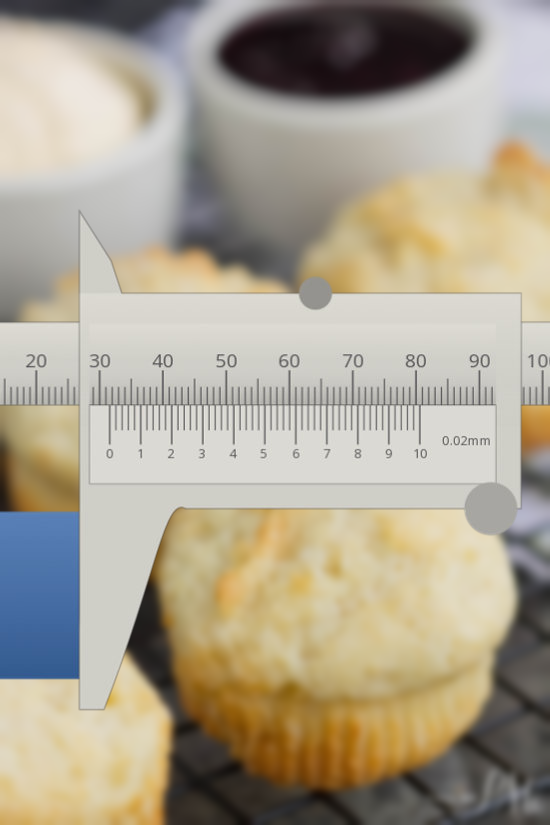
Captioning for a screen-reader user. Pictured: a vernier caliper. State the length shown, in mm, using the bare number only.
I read 31.6
